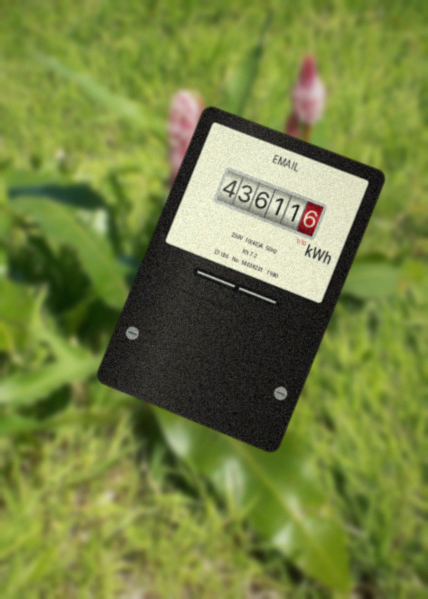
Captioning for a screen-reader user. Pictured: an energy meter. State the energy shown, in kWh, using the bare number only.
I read 43611.6
